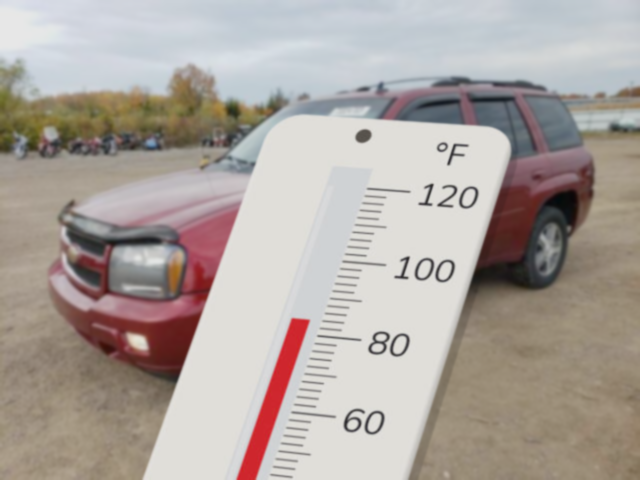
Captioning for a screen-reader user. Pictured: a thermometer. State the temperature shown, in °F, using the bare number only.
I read 84
